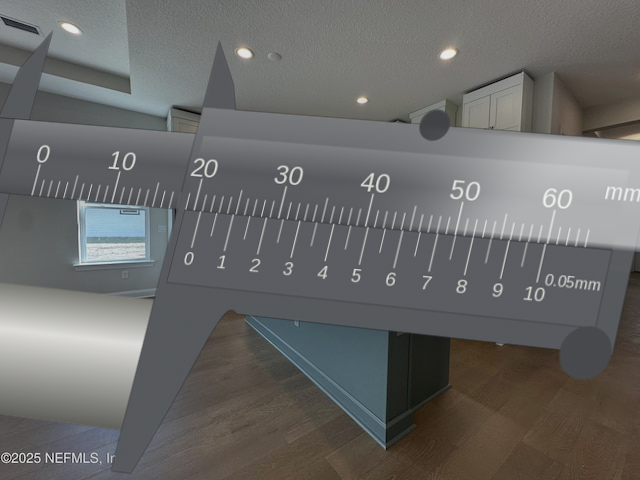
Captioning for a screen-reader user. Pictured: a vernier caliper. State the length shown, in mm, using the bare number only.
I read 20.8
